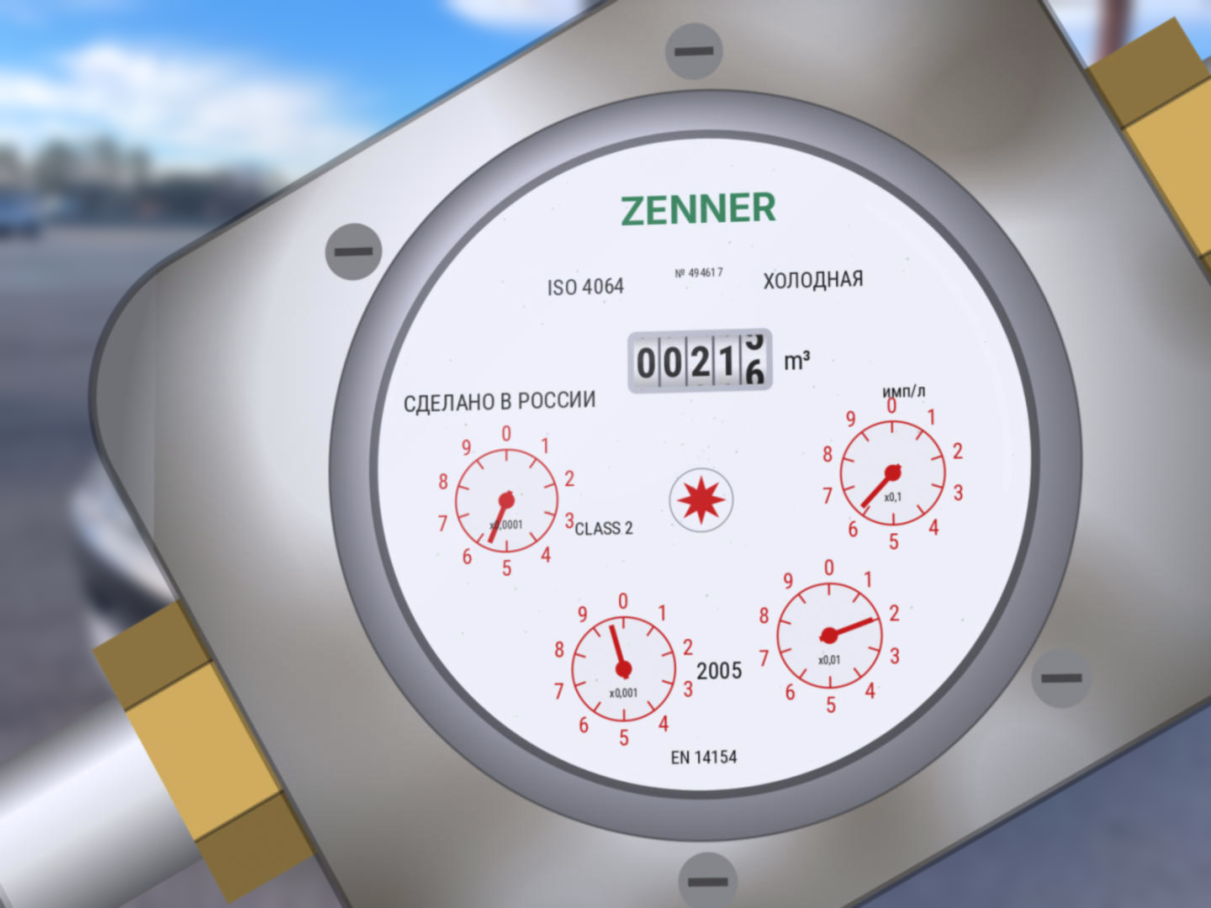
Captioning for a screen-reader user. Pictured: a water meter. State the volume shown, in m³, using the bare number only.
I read 215.6195
